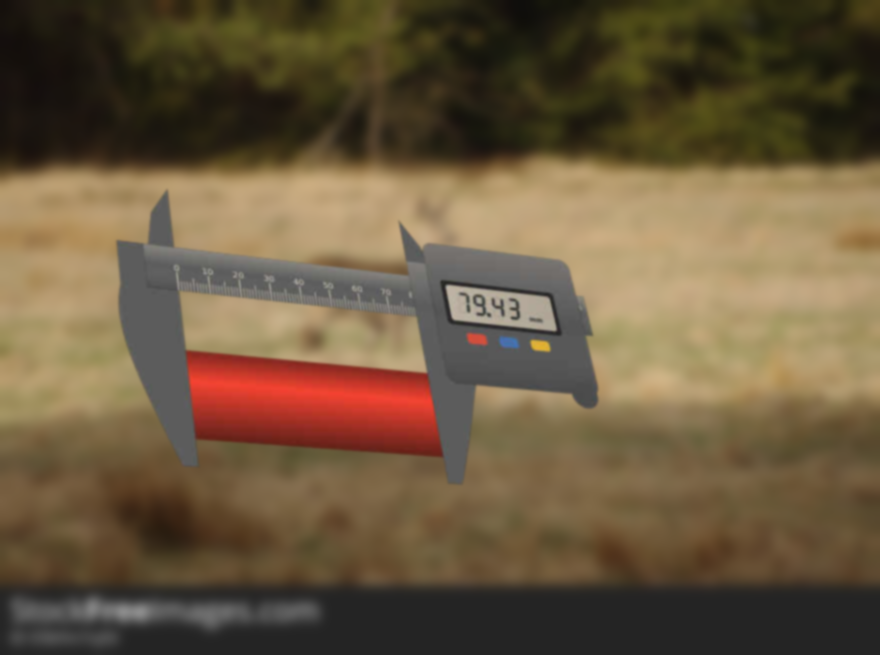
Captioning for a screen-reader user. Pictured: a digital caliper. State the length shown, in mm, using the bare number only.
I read 79.43
